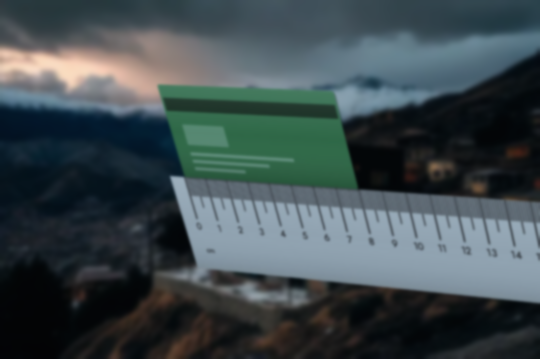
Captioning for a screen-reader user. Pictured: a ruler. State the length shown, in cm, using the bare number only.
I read 8
